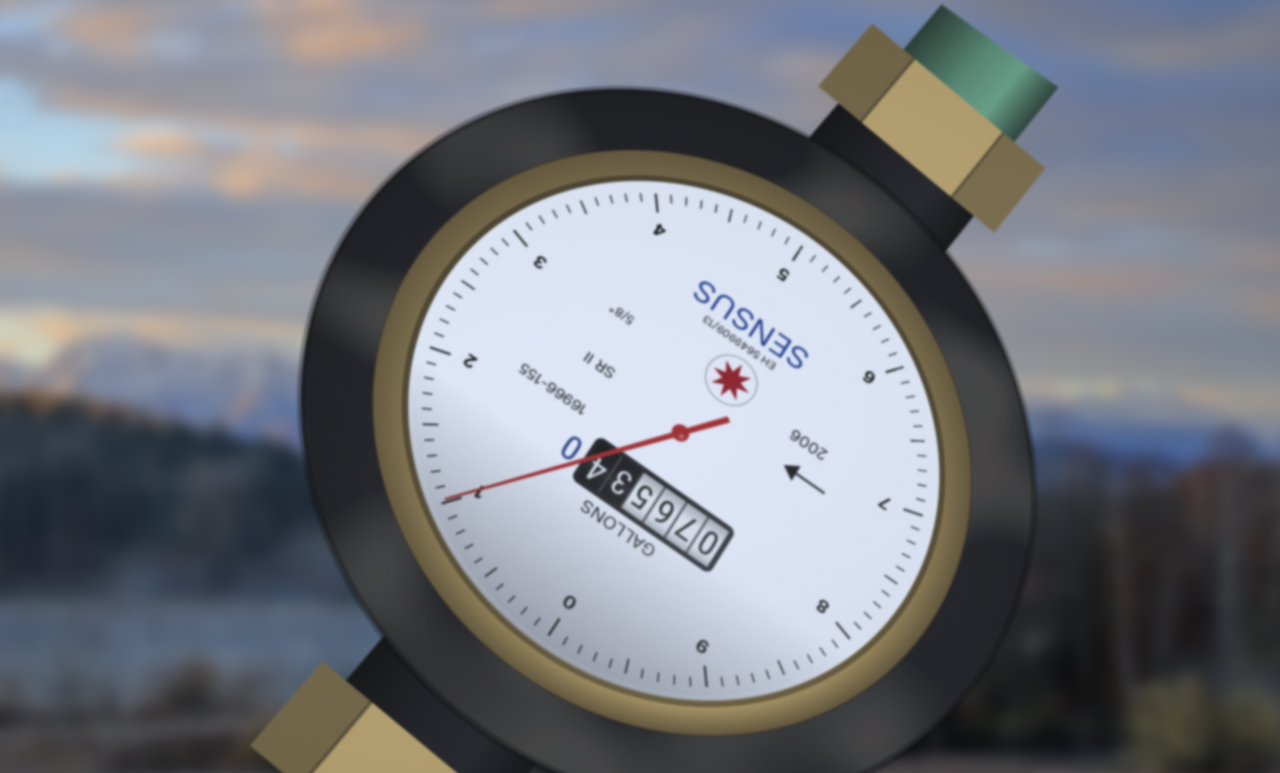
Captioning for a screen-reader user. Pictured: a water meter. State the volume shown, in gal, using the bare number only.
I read 765341.0
